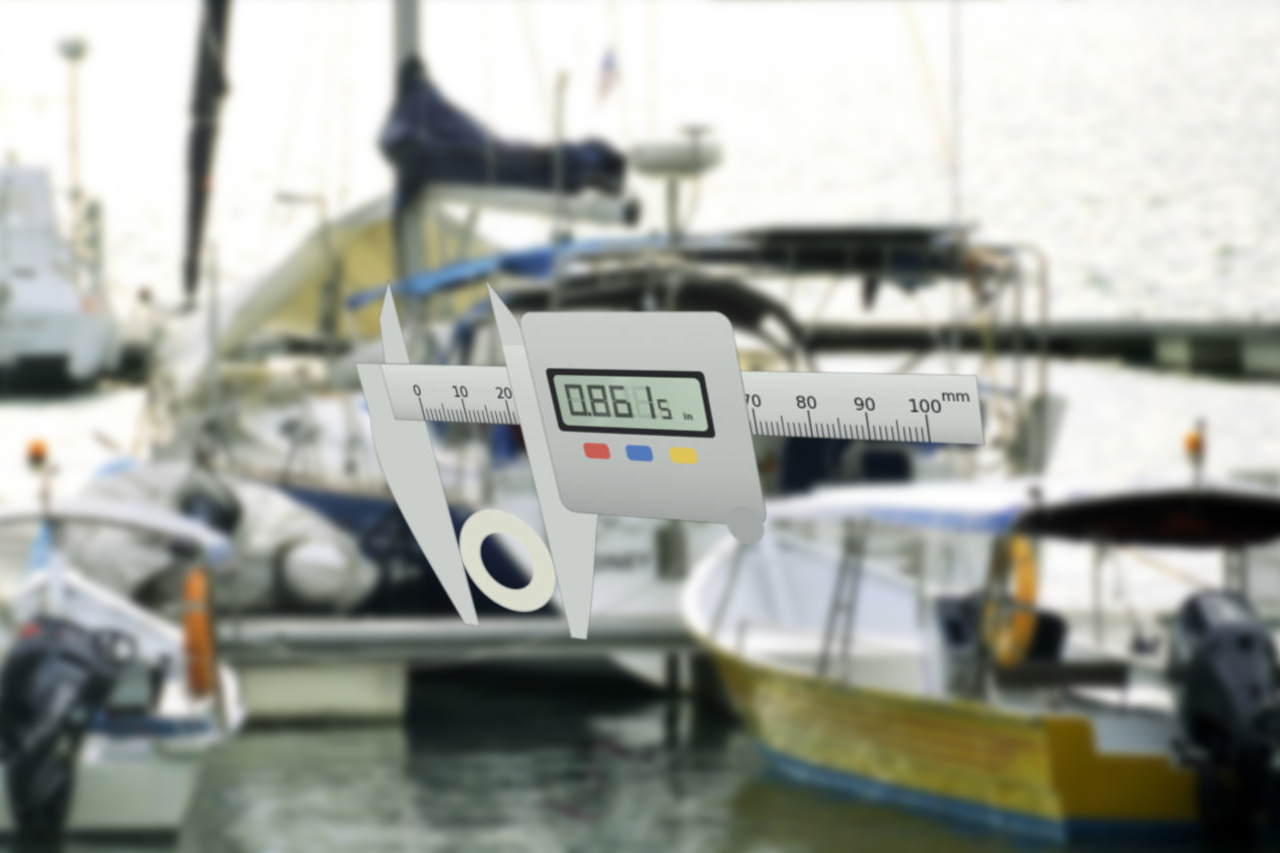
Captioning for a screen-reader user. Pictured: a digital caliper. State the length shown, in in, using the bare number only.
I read 0.8615
